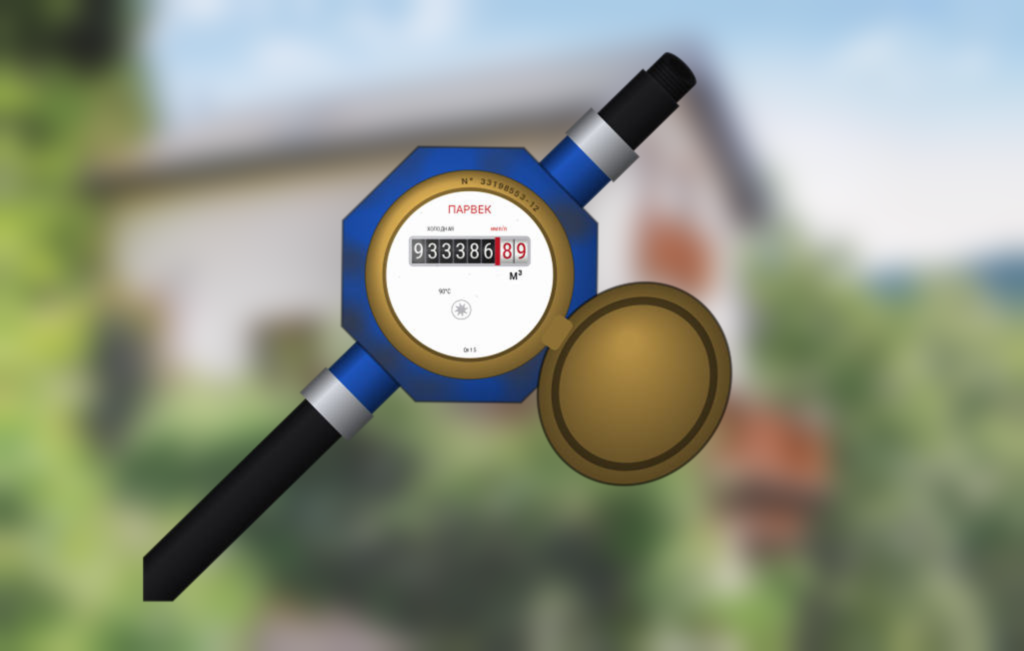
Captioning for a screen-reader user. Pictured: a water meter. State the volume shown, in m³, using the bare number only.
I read 933386.89
